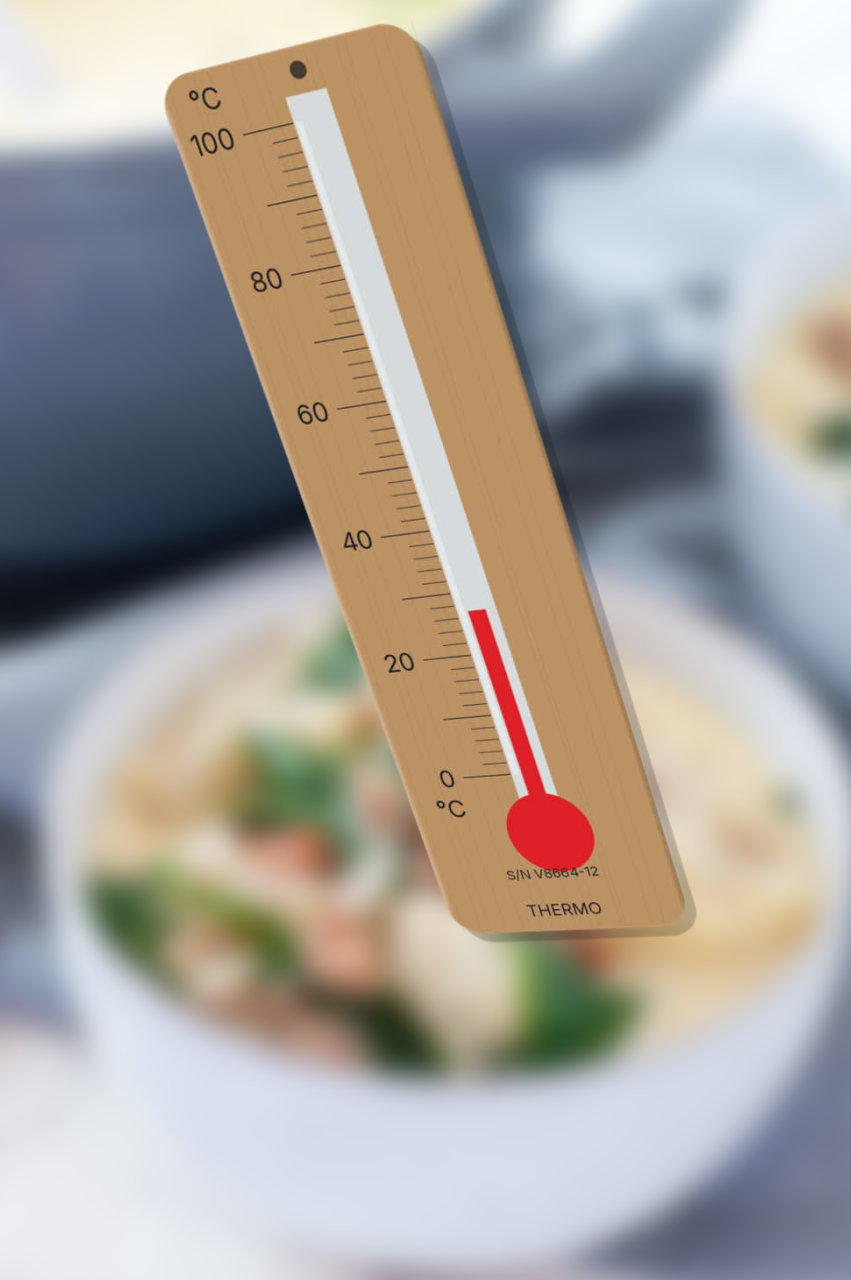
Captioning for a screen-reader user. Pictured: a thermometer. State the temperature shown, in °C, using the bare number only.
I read 27
